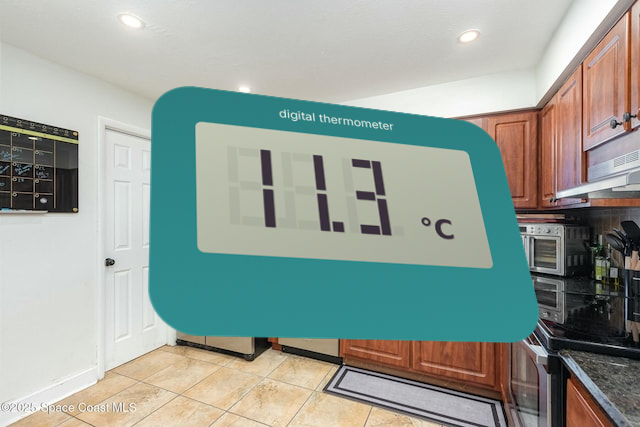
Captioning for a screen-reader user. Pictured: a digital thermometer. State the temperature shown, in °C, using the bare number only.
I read 11.3
